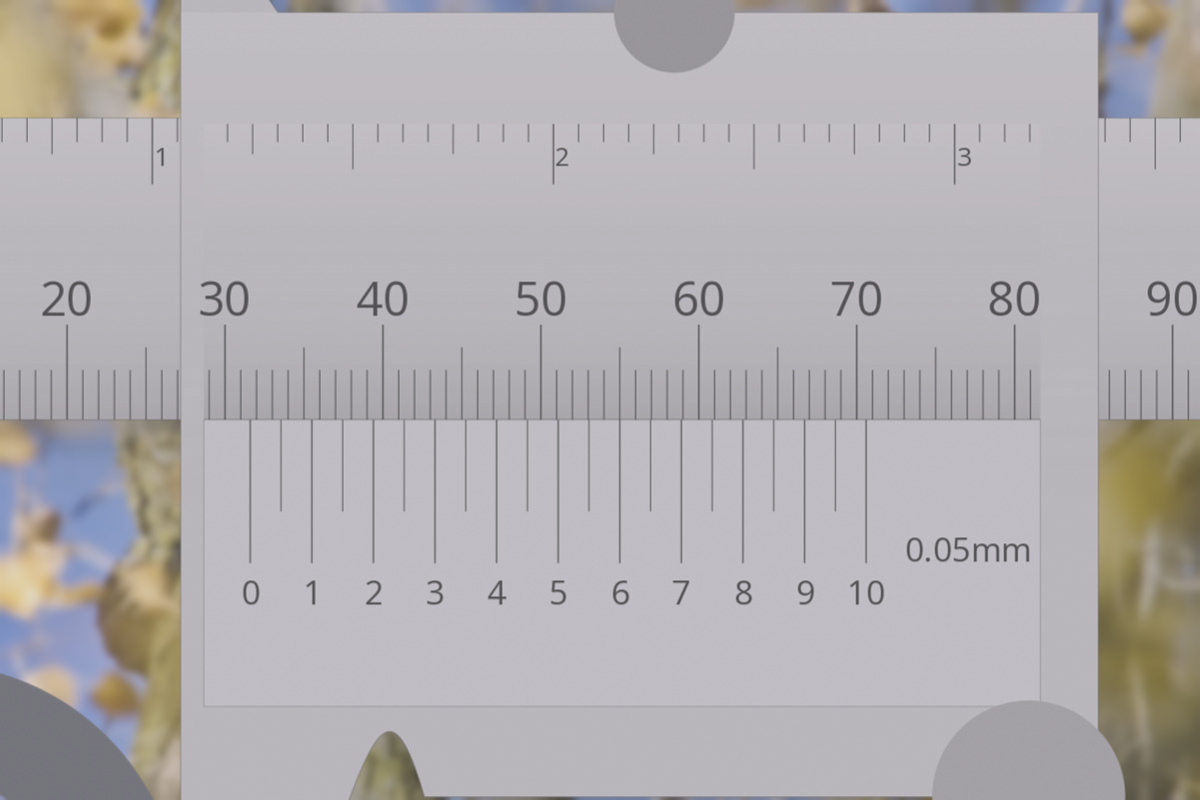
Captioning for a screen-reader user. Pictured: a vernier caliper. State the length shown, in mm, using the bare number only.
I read 31.6
